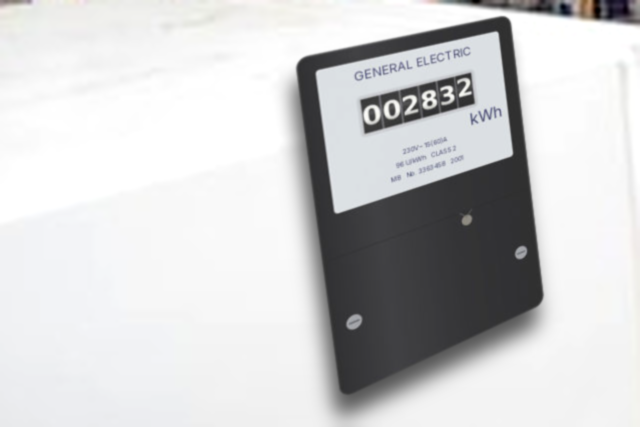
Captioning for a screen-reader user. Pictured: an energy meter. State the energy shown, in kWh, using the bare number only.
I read 2832
